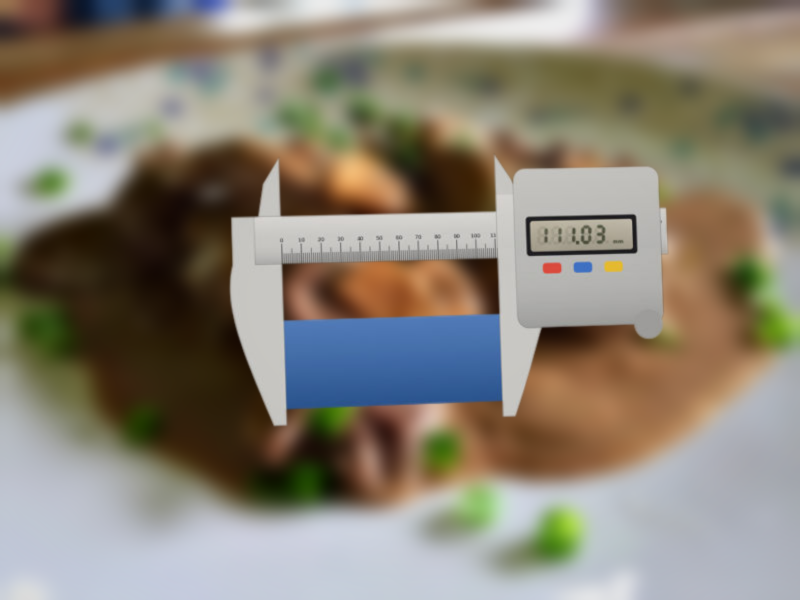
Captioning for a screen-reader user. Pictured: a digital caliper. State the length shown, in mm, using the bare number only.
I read 111.03
